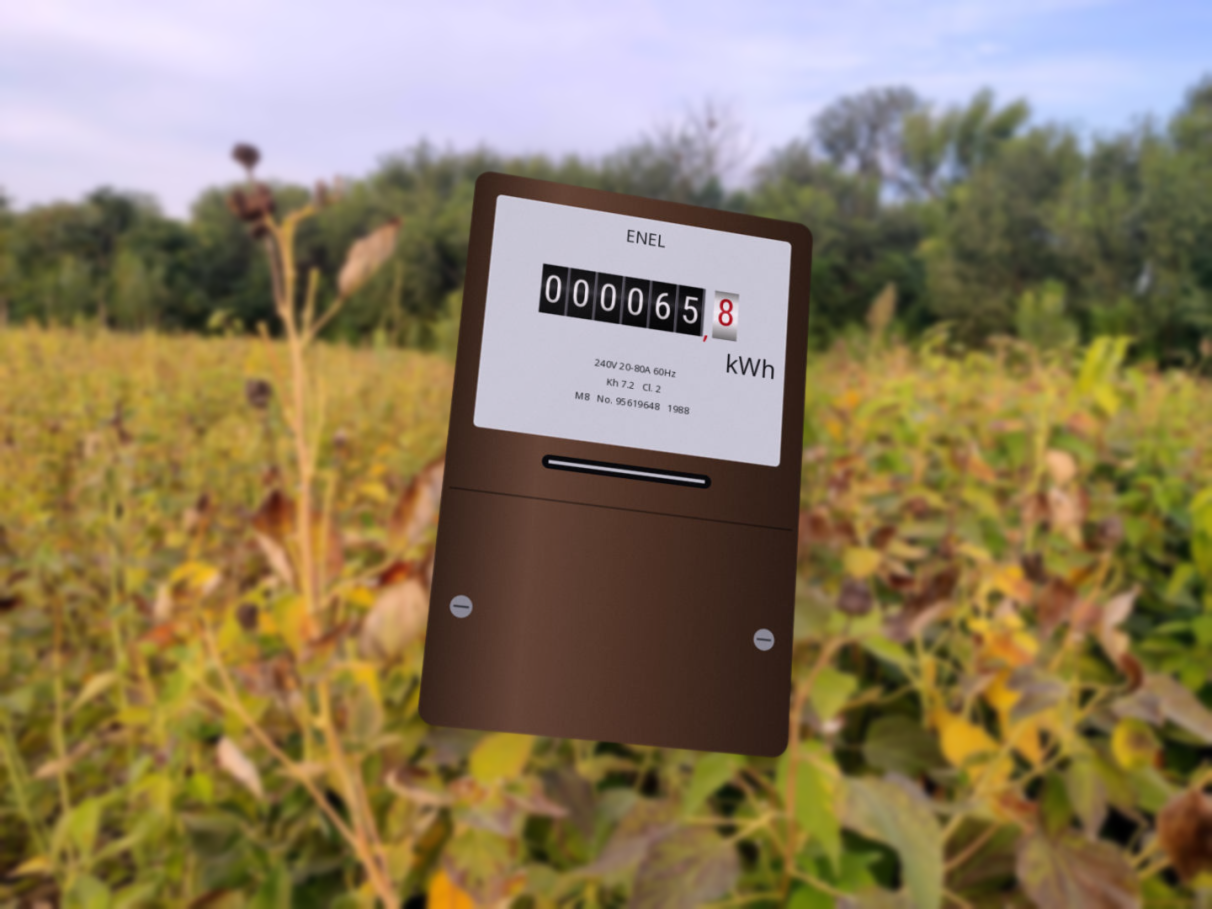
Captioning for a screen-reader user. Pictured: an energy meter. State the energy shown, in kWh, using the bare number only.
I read 65.8
